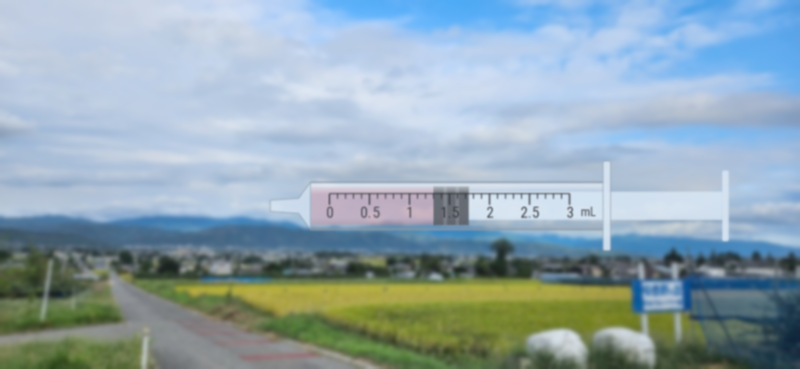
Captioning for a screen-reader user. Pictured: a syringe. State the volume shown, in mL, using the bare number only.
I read 1.3
